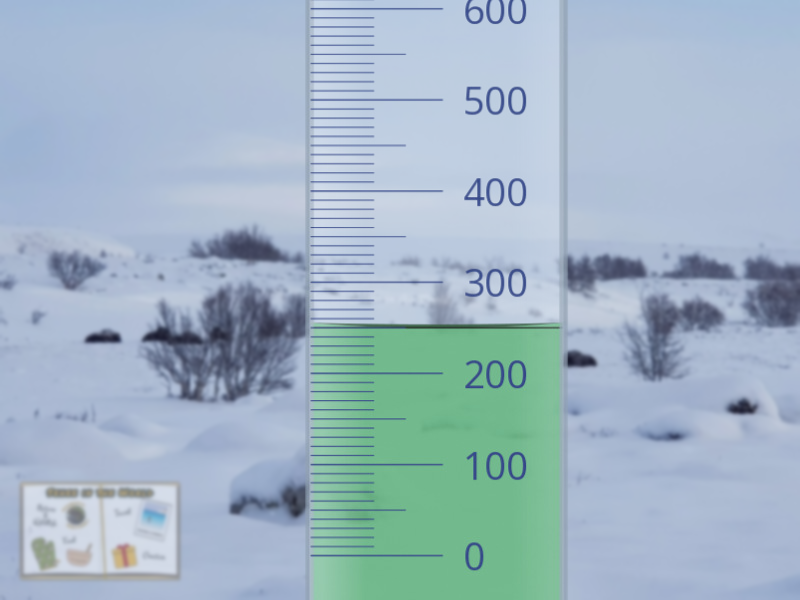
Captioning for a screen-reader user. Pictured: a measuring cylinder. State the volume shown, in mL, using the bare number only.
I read 250
